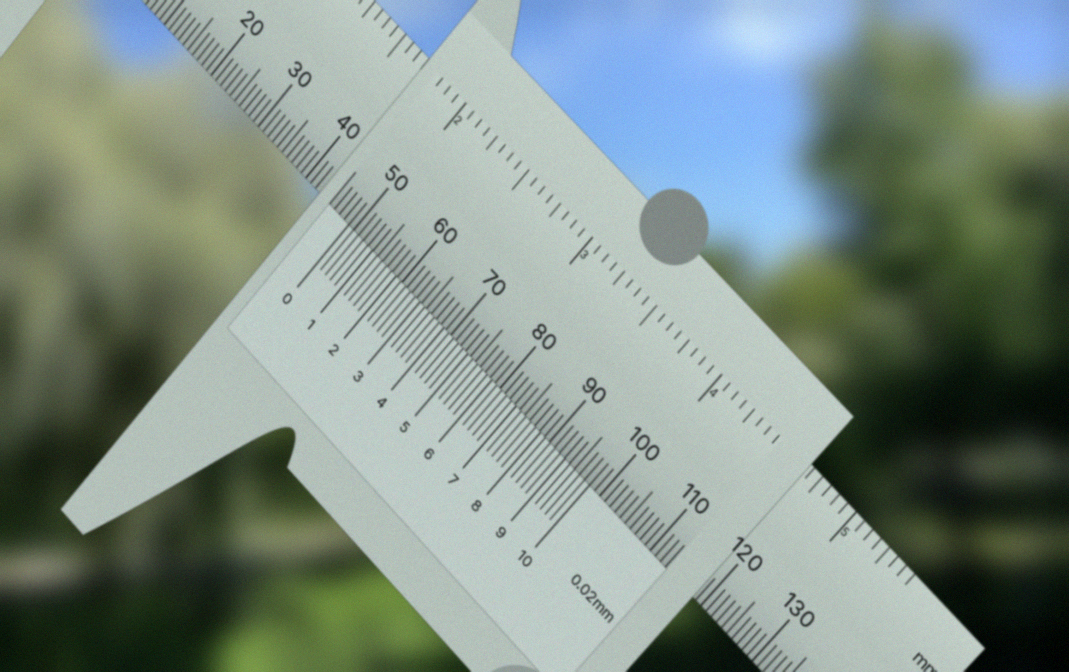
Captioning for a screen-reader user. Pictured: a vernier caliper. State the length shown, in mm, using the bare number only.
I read 49.0
